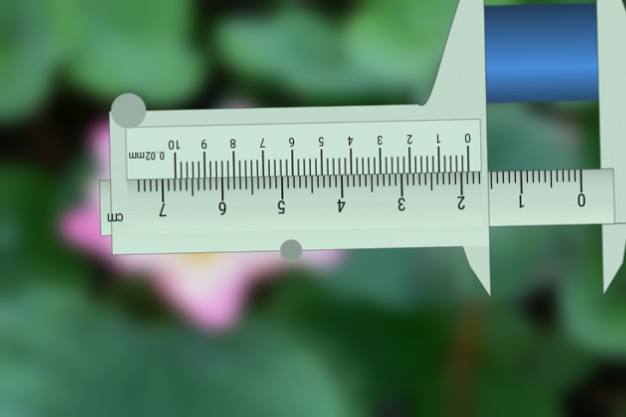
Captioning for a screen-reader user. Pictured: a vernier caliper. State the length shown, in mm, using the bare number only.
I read 18.8
